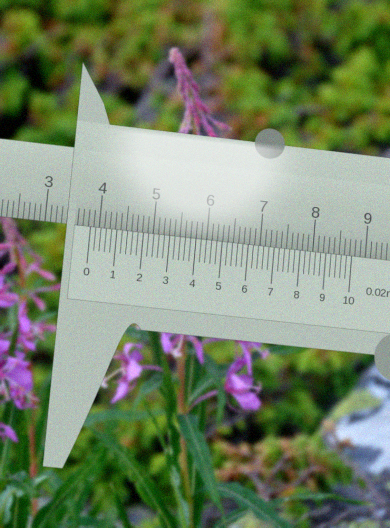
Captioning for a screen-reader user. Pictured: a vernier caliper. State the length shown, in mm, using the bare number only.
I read 38.4
